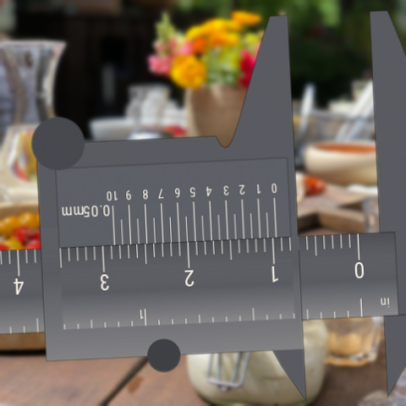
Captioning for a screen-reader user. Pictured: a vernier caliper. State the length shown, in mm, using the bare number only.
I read 9.6
